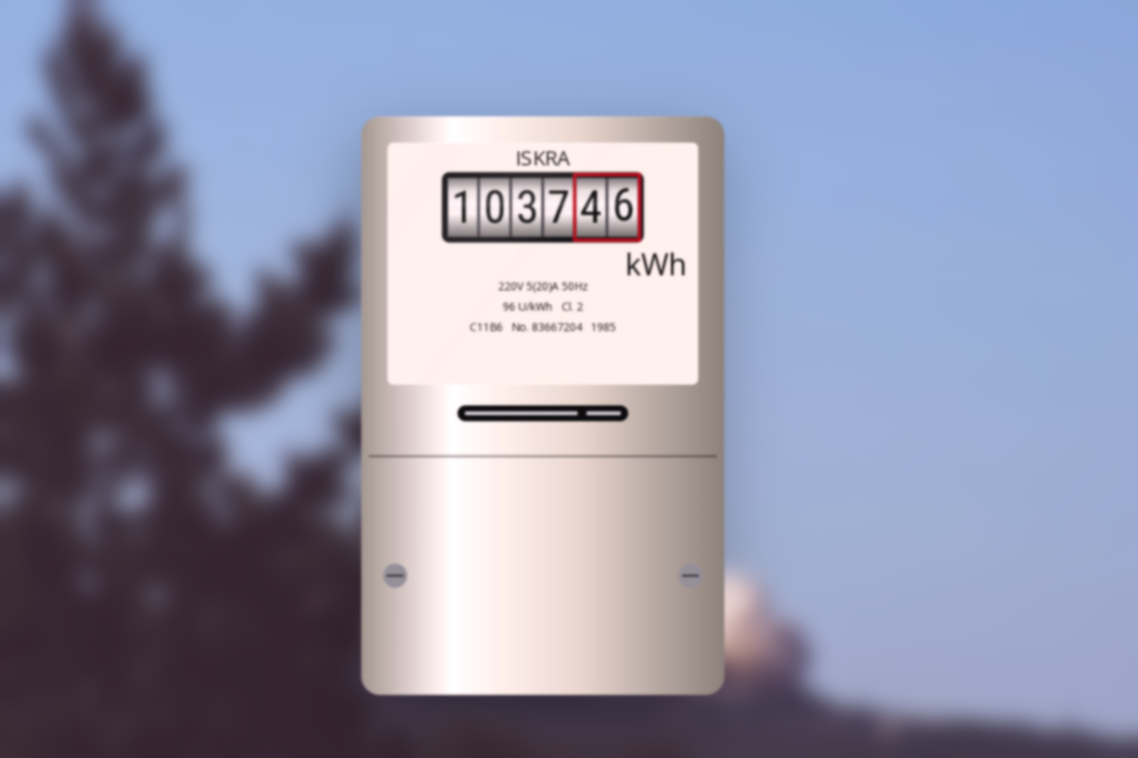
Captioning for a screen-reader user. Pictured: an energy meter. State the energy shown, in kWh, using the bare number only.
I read 1037.46
